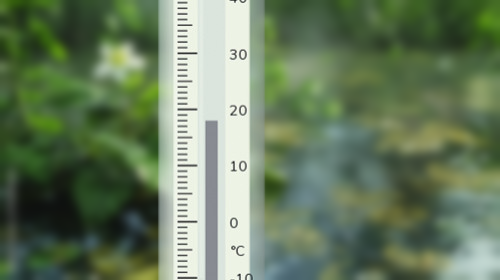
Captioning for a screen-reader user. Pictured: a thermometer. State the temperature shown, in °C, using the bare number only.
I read 18
